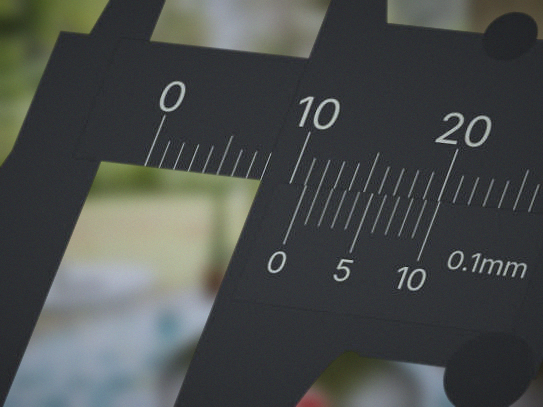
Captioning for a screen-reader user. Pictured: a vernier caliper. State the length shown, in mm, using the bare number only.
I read 11.1
